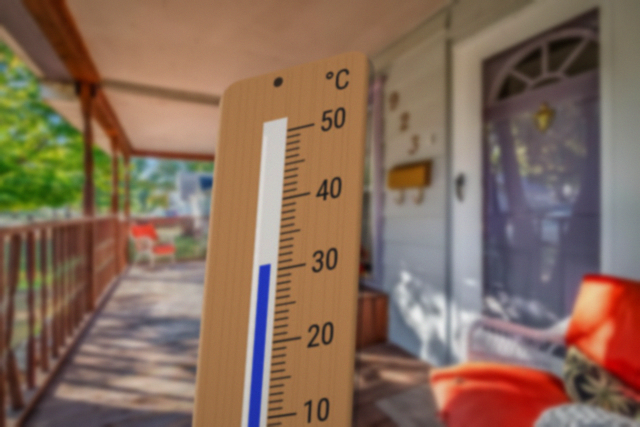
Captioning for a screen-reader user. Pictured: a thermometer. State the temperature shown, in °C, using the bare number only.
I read 31
